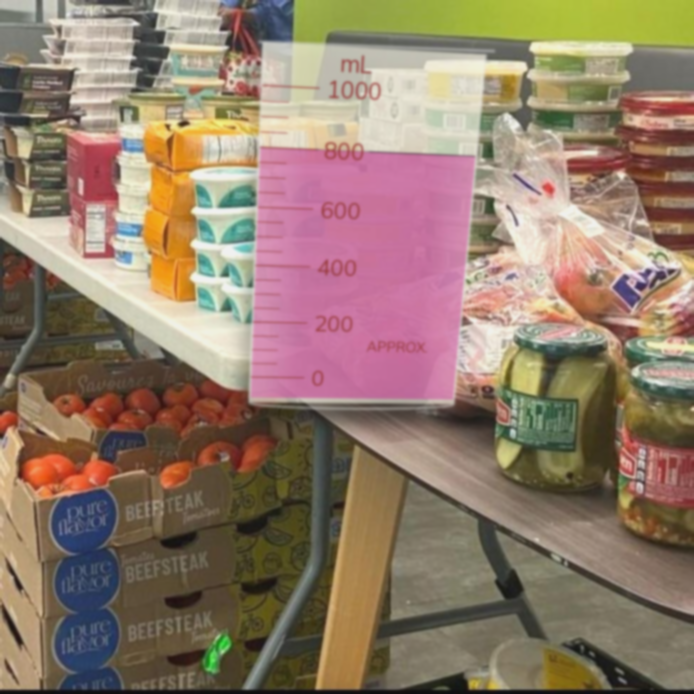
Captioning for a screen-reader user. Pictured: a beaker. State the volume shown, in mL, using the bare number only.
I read 800
